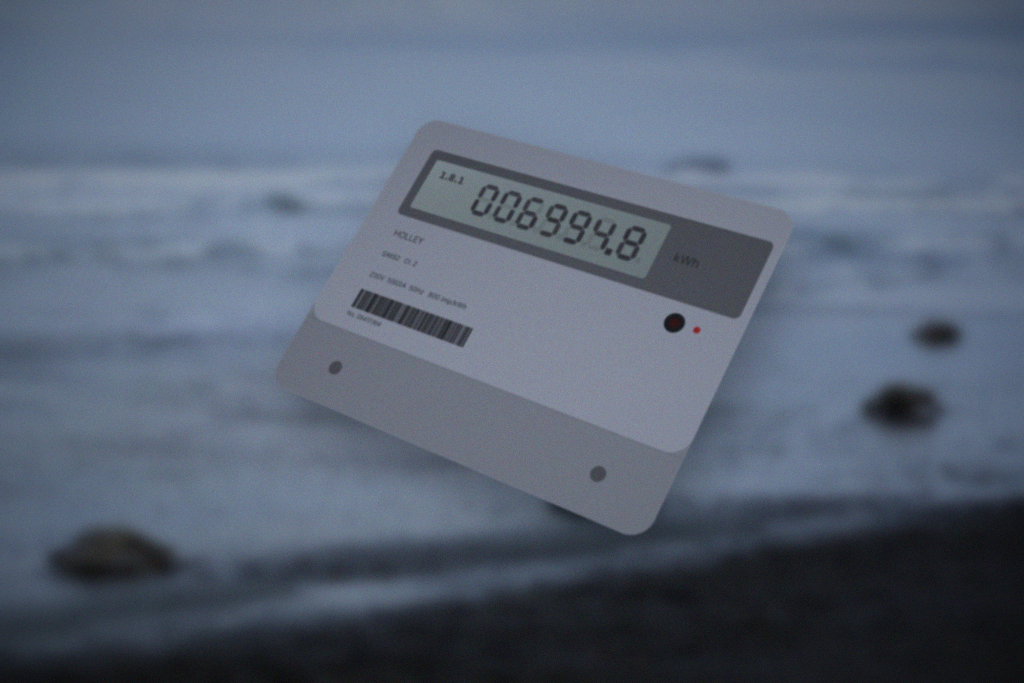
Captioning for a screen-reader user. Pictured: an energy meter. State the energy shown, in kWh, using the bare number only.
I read 6994.8
